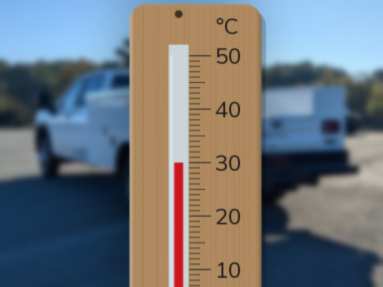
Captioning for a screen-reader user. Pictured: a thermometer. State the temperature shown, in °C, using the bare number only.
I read 30
